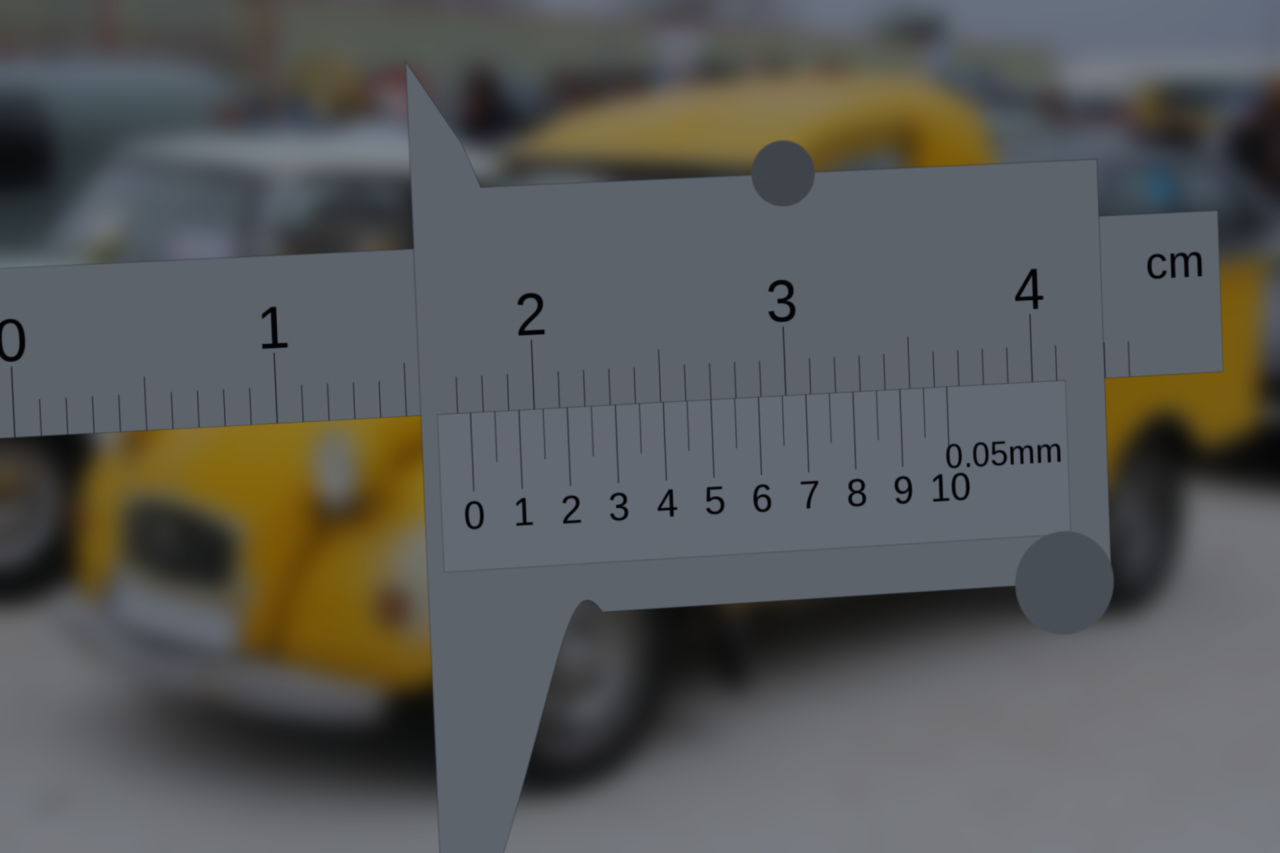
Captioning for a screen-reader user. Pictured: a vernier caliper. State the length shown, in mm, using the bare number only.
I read 17.5
